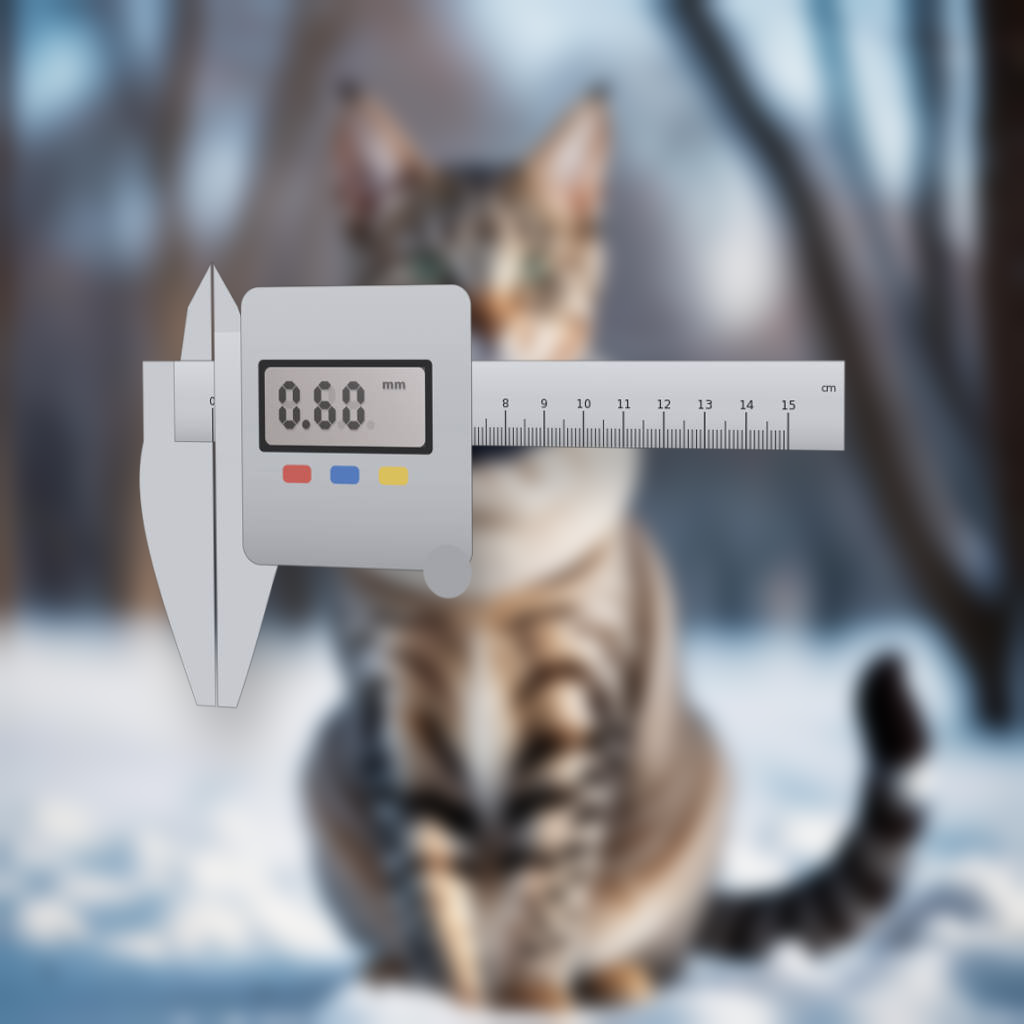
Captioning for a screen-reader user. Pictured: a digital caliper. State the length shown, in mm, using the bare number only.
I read 0.60
